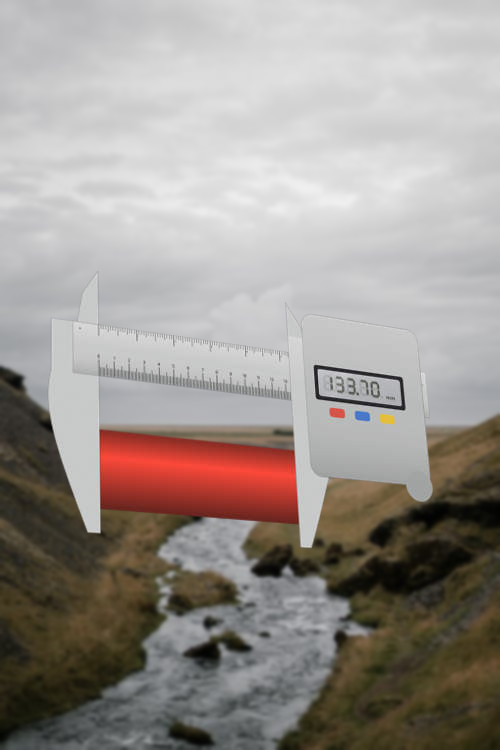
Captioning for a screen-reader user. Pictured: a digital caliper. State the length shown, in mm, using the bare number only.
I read 133.70
